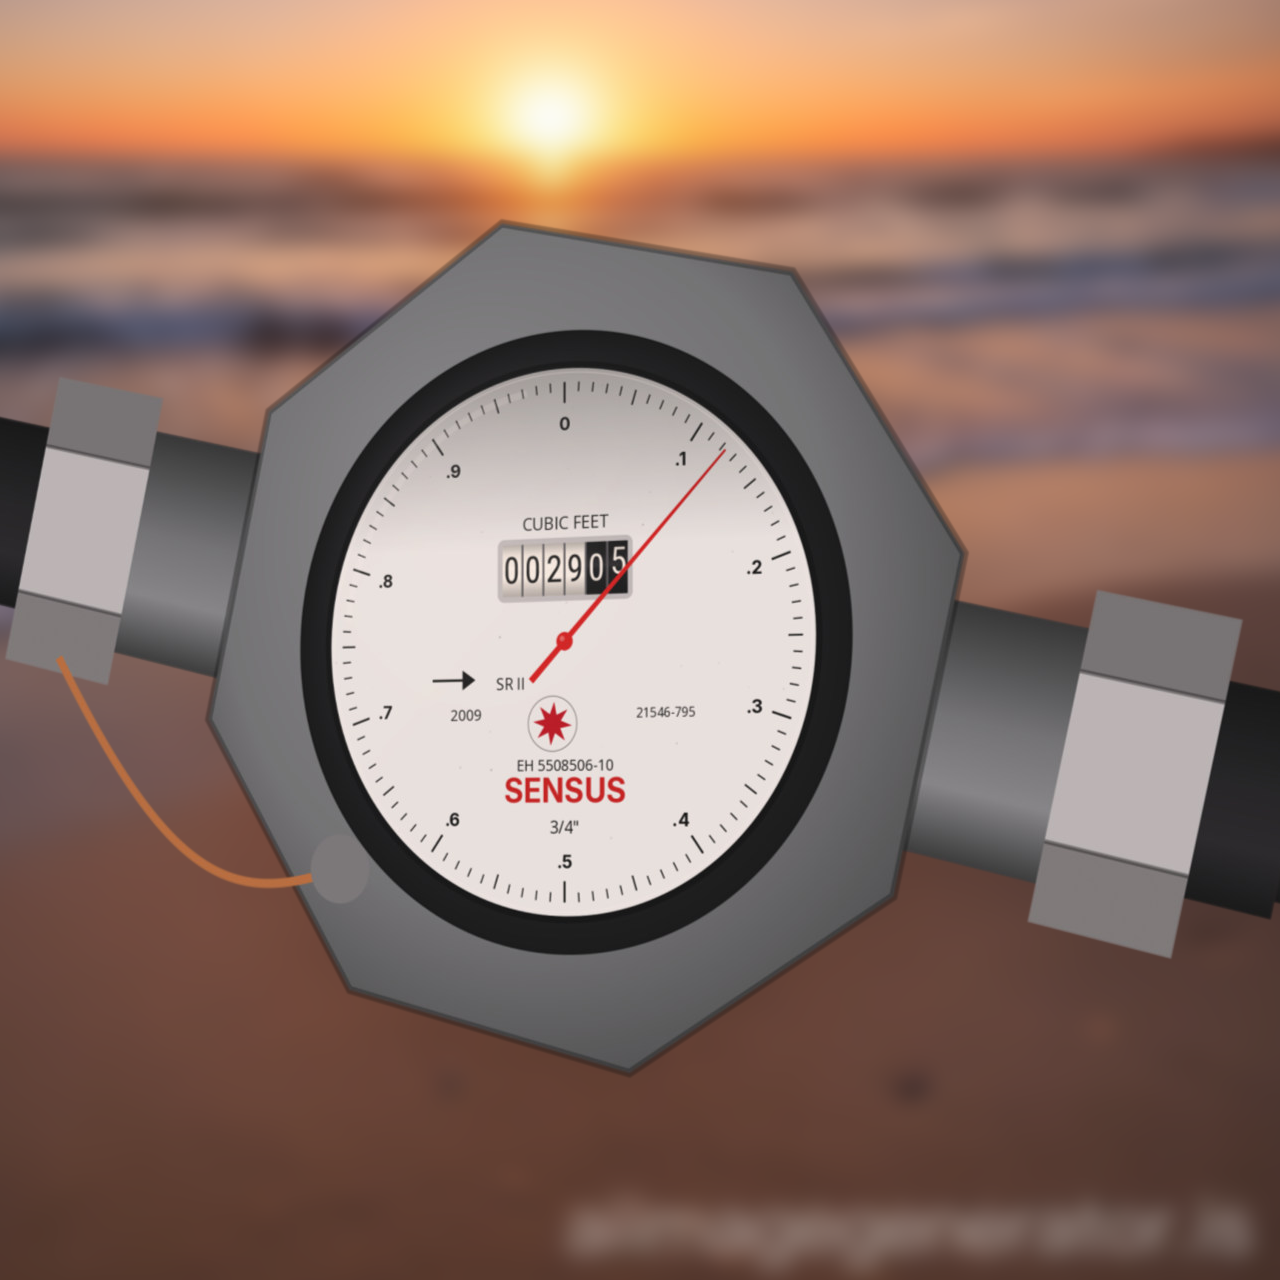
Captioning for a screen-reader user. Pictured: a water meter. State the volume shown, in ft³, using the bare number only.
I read 2905.12
